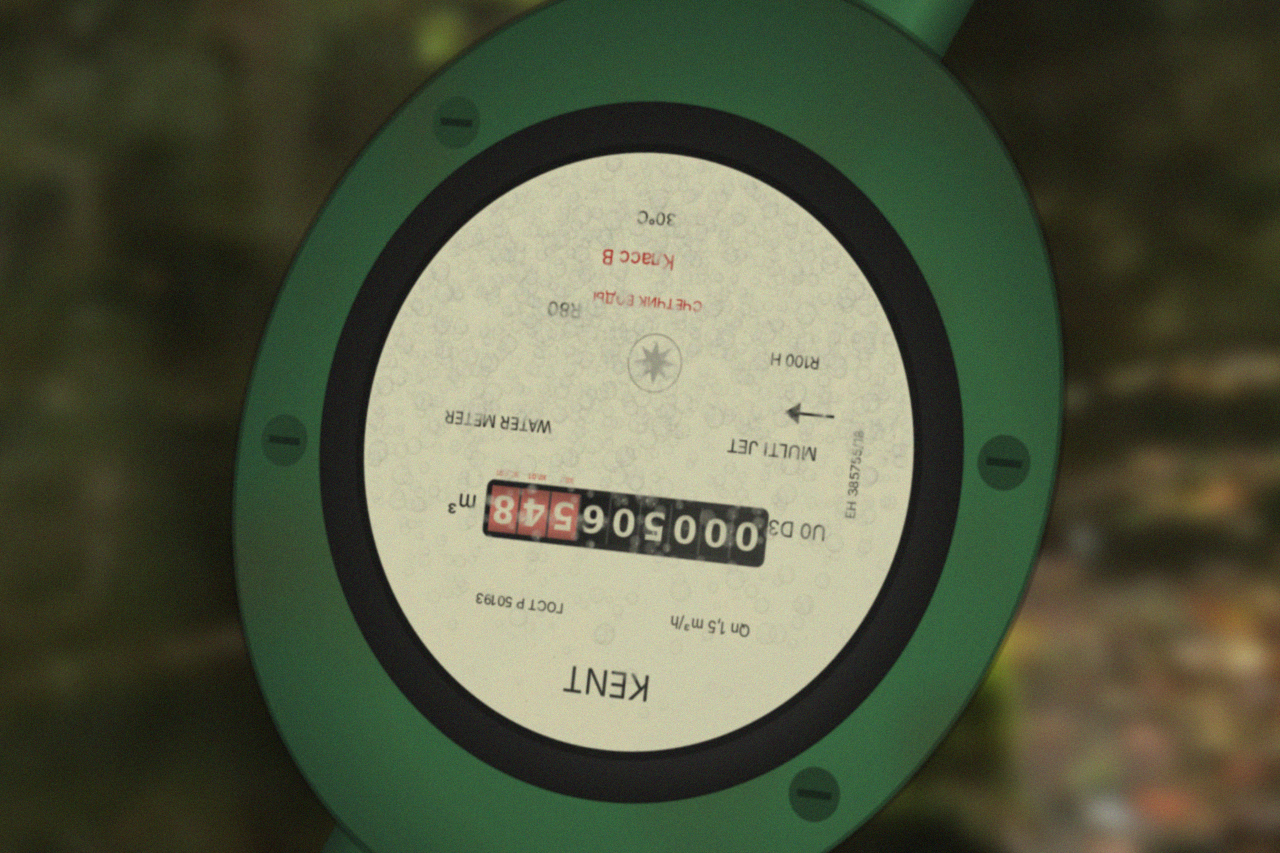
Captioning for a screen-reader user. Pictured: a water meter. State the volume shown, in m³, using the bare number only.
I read 506.548
